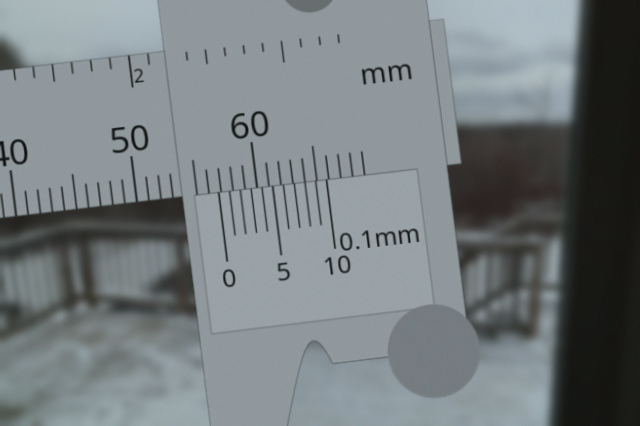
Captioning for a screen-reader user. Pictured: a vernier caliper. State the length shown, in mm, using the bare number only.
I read 56.8
